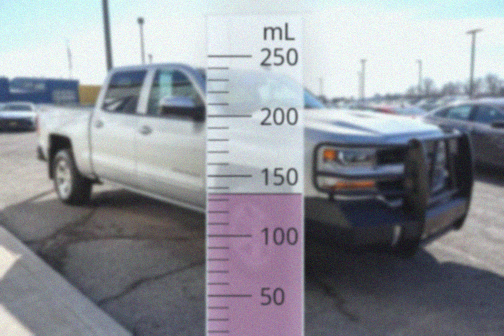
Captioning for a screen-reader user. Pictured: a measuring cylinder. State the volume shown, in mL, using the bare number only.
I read 135
